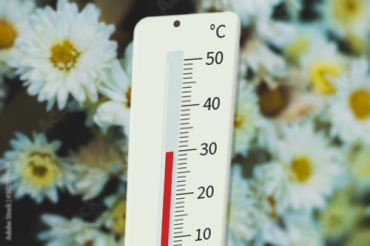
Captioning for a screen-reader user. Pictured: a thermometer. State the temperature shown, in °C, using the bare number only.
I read 30
